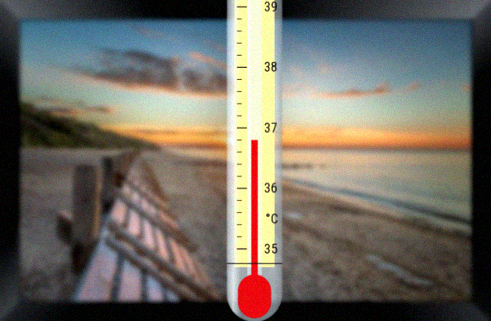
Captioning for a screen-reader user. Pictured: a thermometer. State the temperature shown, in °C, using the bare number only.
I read 36.8
